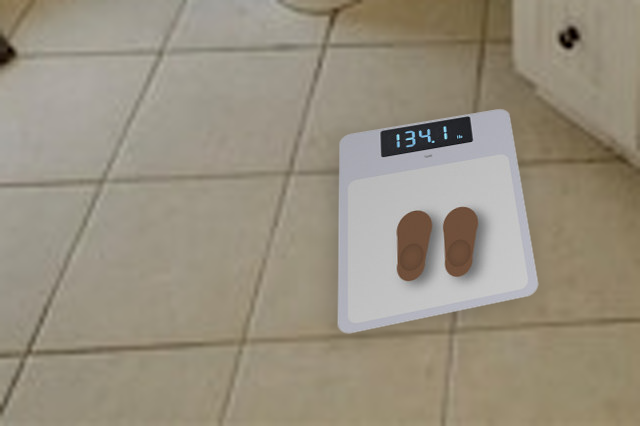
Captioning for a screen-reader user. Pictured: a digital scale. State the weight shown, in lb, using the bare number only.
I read 134.1
